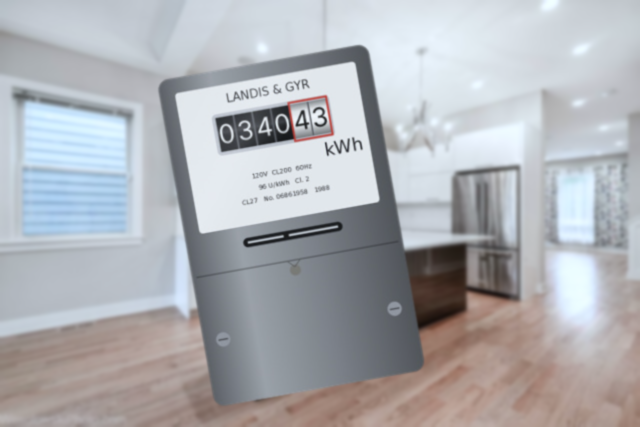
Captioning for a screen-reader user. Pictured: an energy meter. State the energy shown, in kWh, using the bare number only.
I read 340.43
